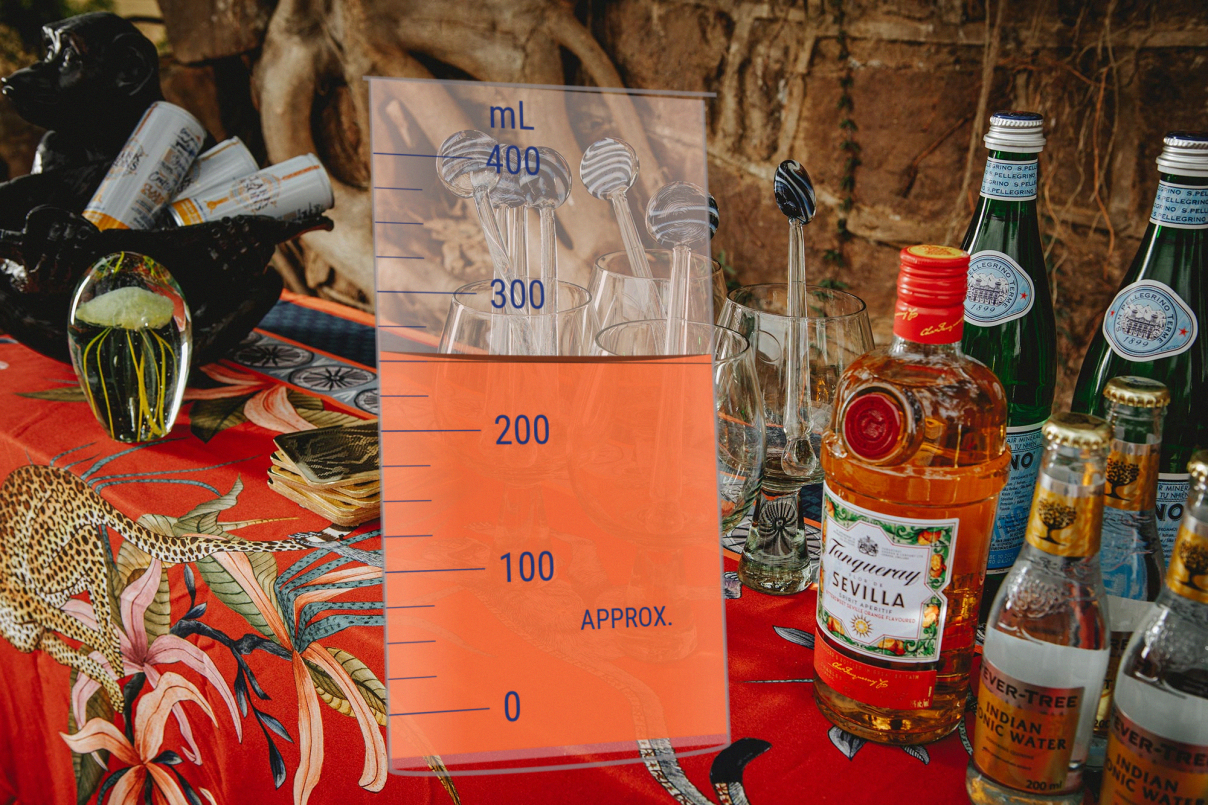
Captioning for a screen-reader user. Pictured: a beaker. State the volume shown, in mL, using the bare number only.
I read 250
